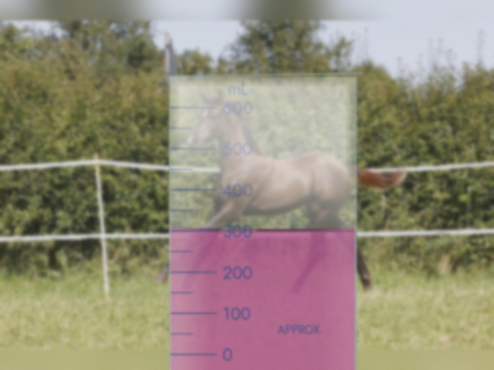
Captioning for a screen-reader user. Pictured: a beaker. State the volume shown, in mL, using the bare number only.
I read 300
